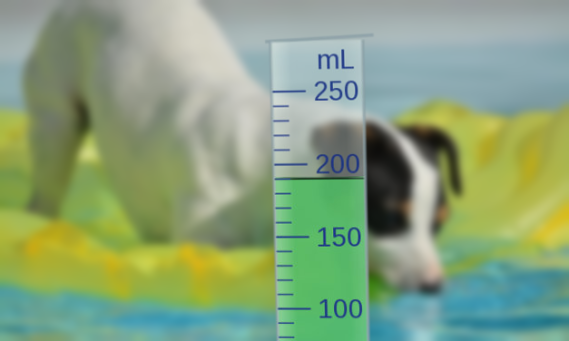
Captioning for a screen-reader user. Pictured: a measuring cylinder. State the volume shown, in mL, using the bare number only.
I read 190
